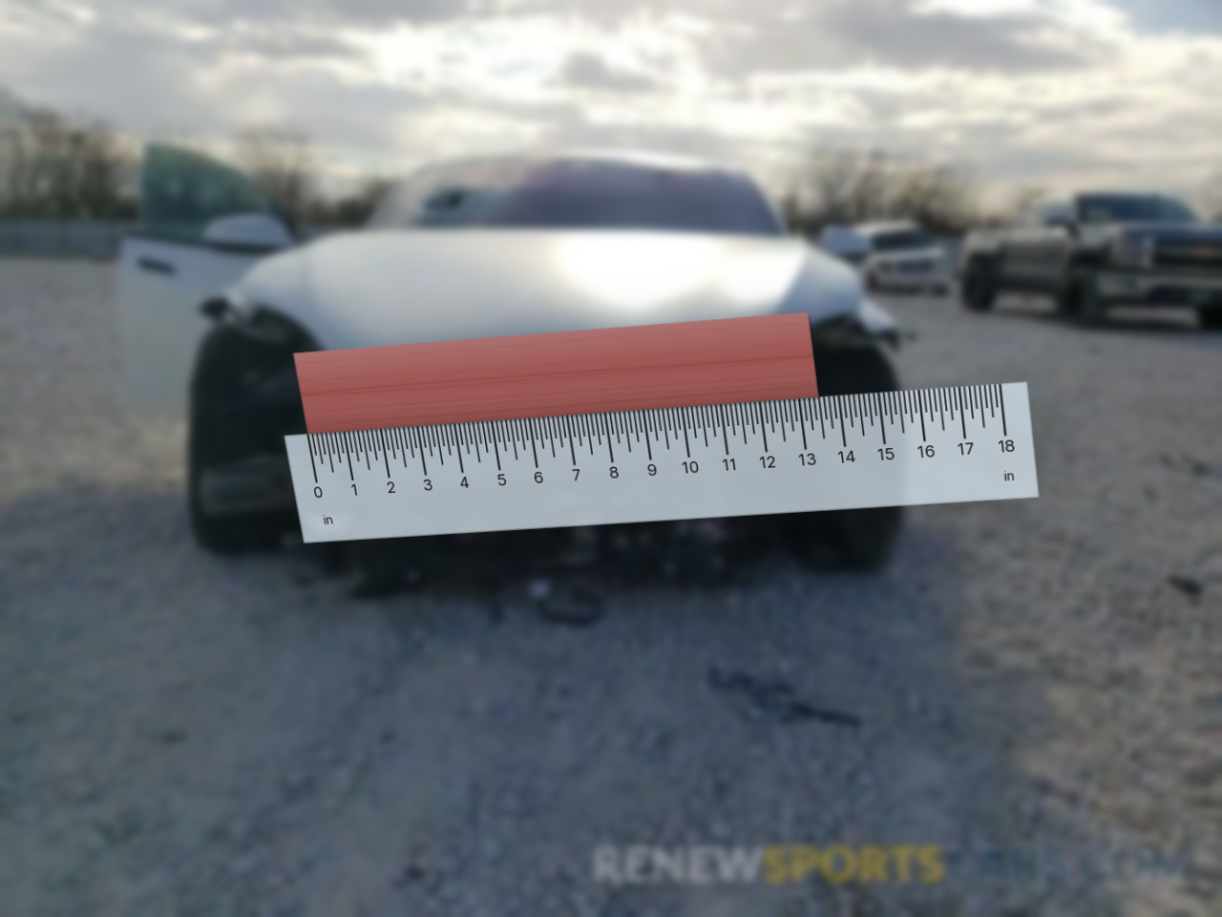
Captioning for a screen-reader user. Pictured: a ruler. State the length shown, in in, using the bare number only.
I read 13.5
